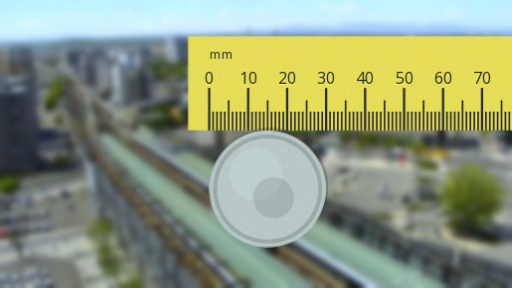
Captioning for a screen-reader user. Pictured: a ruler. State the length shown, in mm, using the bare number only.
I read 30
